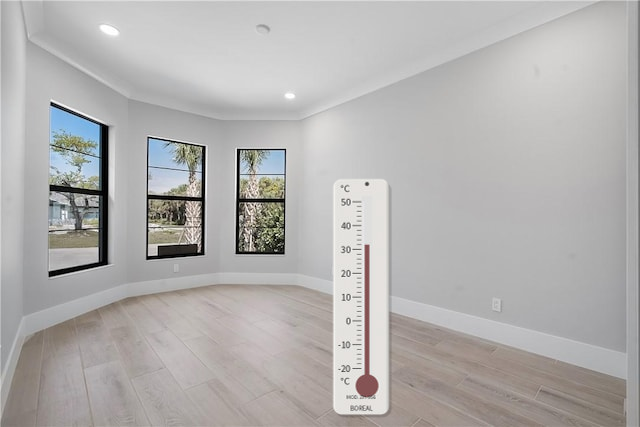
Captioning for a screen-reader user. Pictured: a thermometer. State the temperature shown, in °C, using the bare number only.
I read 32
